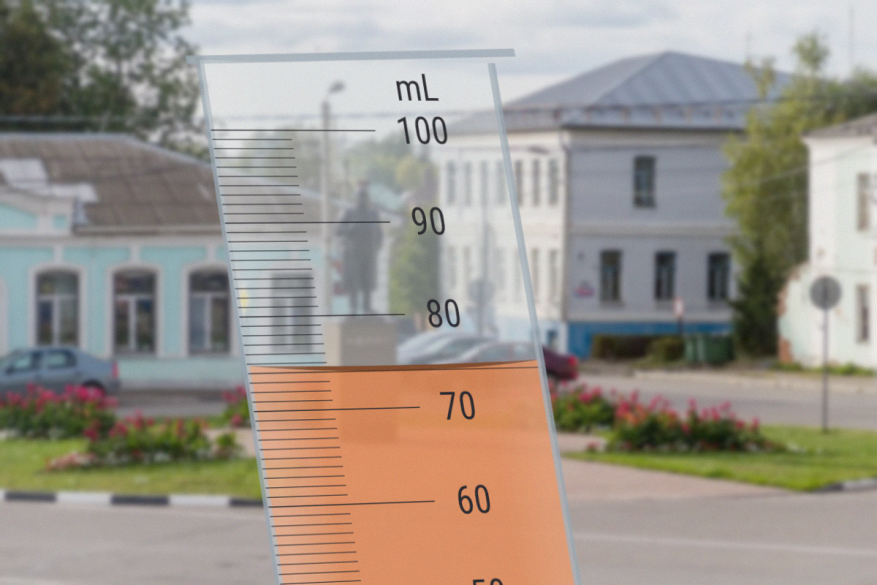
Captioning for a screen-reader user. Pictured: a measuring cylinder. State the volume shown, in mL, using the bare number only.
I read 74
